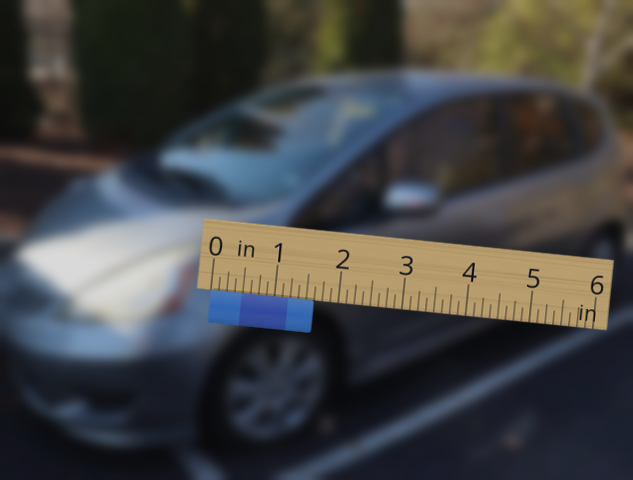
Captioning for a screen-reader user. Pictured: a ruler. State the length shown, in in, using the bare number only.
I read 1.625
